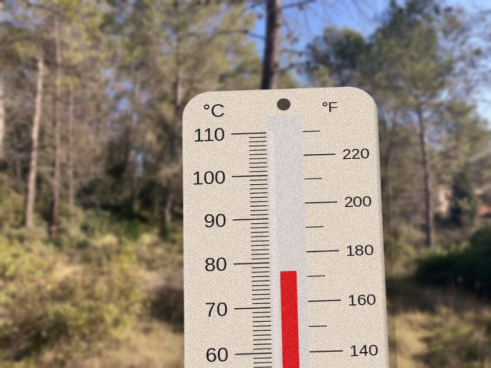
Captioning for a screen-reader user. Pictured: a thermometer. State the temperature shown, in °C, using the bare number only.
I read 78
